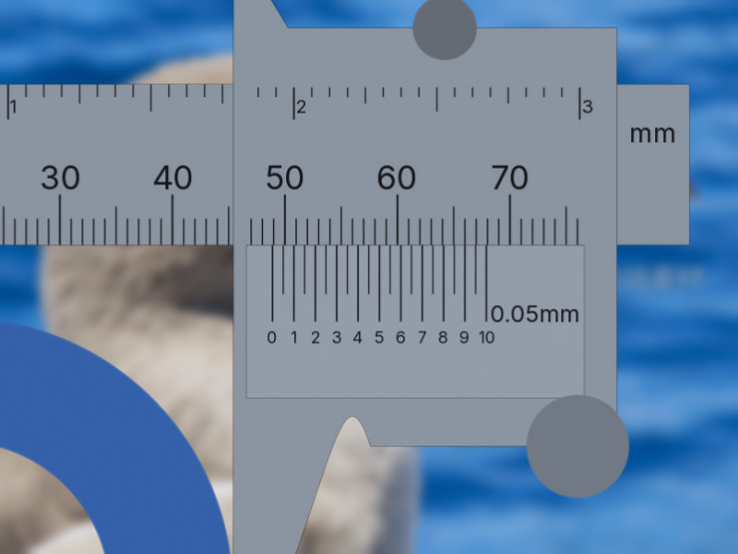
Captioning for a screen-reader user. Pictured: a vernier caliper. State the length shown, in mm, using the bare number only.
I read 48.9
